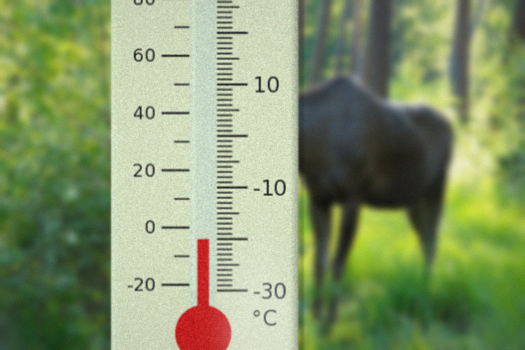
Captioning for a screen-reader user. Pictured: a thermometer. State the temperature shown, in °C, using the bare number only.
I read -20
